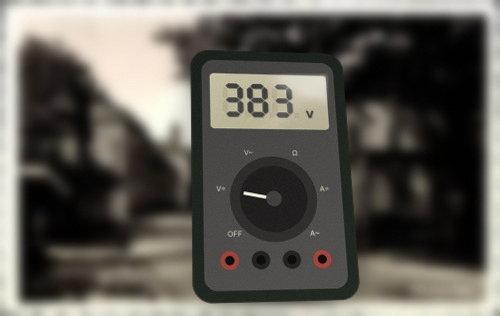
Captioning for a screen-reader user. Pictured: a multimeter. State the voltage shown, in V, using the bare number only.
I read 383
